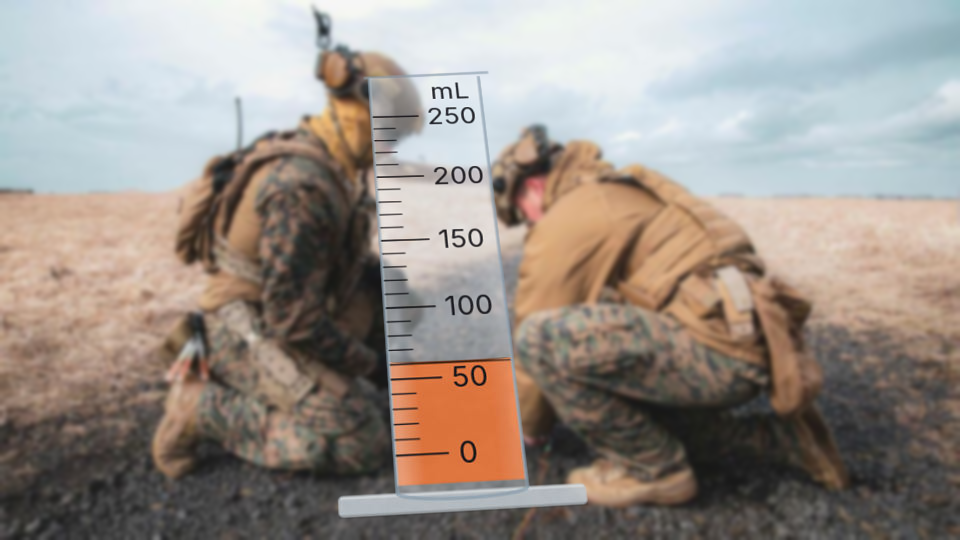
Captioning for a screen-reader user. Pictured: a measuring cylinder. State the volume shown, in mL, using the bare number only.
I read 60
